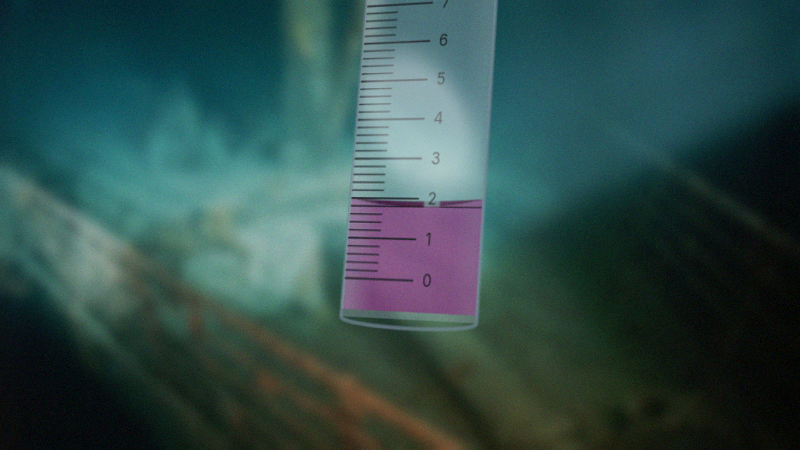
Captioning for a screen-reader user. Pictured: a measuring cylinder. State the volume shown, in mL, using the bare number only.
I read 1.8
